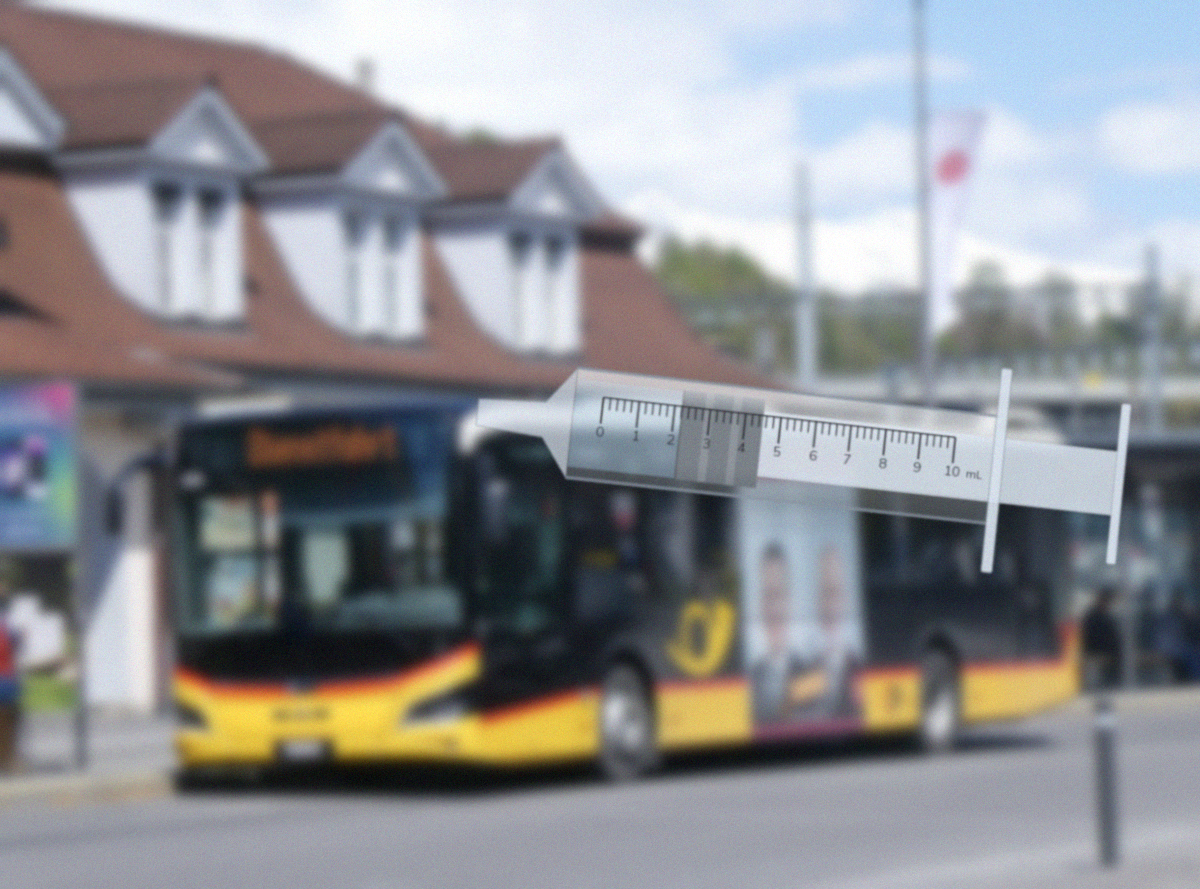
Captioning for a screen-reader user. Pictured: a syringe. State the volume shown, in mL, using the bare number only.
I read 2.2
